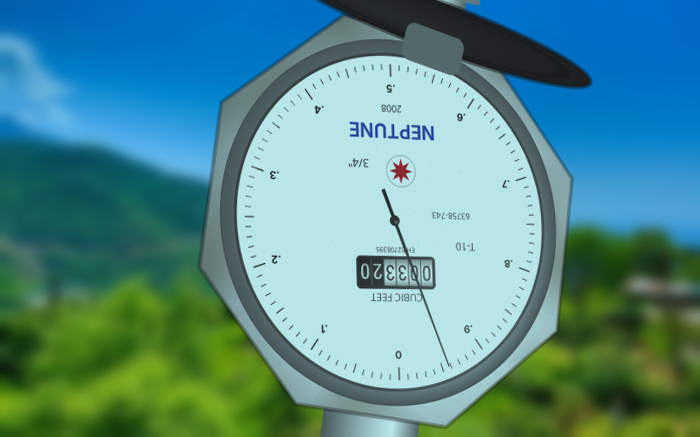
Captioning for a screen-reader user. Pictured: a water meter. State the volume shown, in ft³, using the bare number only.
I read 3319.94
